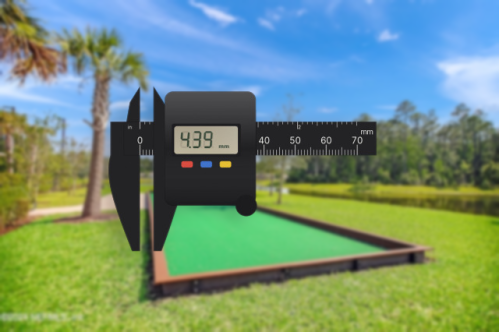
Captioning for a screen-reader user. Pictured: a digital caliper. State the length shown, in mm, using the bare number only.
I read 4.39
